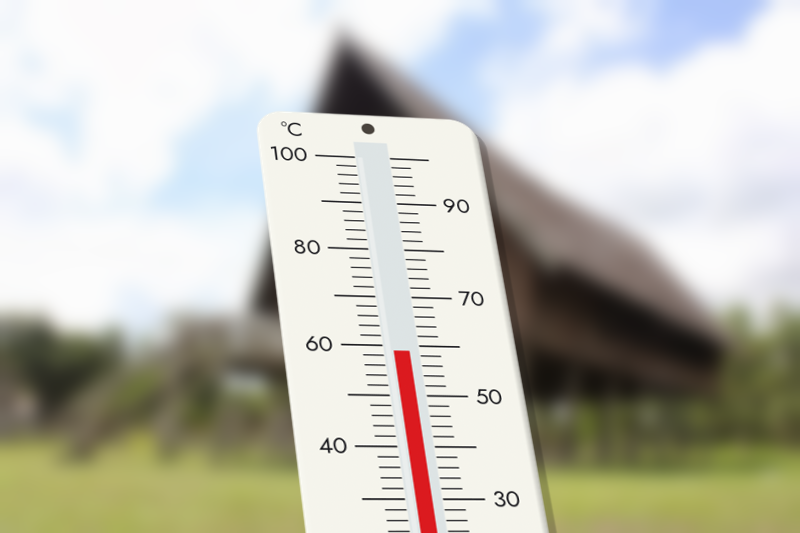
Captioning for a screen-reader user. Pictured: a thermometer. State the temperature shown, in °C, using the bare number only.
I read 59
